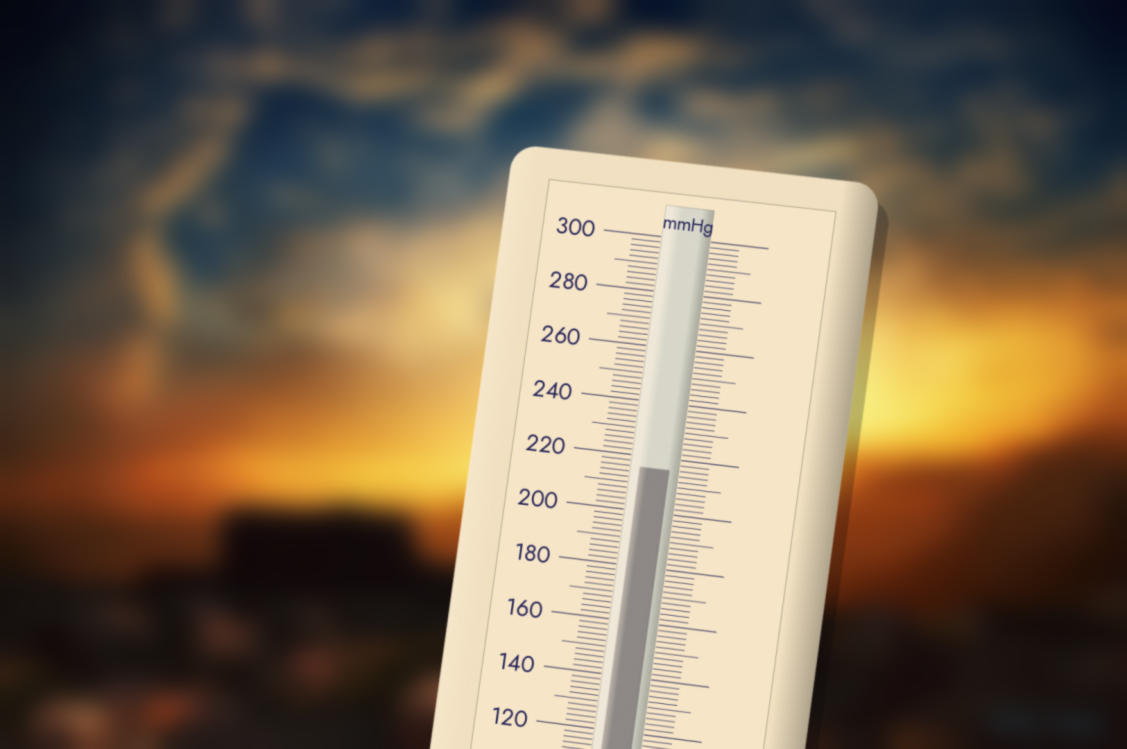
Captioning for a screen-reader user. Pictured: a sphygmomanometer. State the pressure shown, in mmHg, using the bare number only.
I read 216
